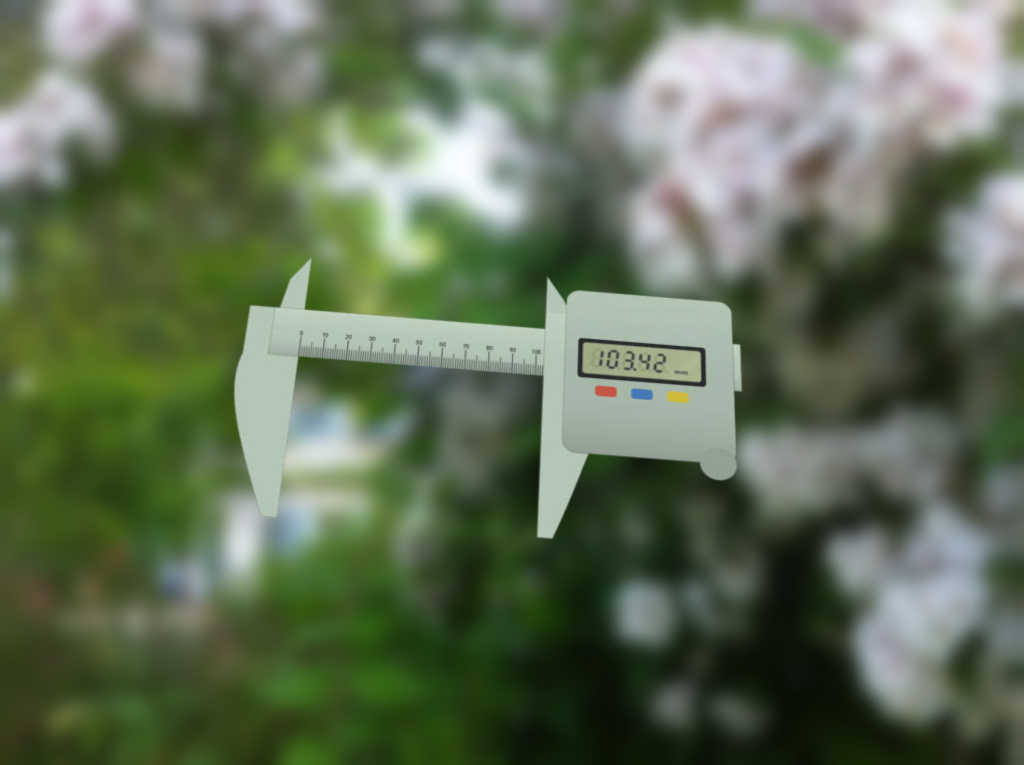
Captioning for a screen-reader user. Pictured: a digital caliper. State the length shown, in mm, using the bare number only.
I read 103.42
